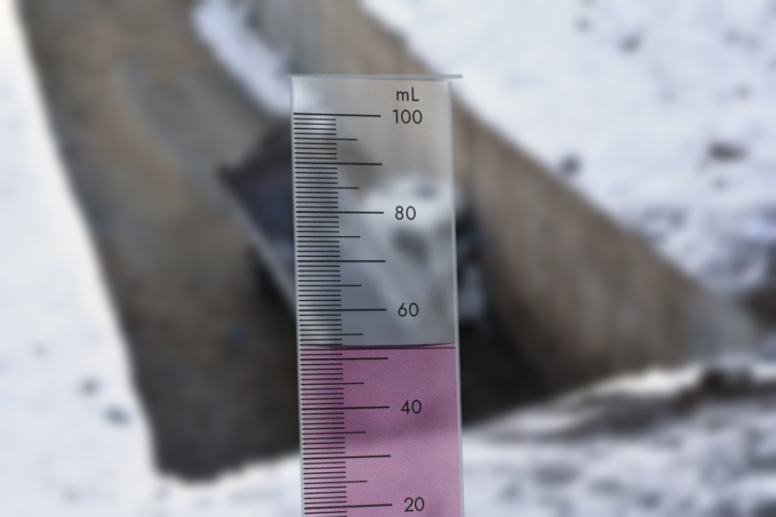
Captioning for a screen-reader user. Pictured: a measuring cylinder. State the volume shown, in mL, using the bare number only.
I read 52
